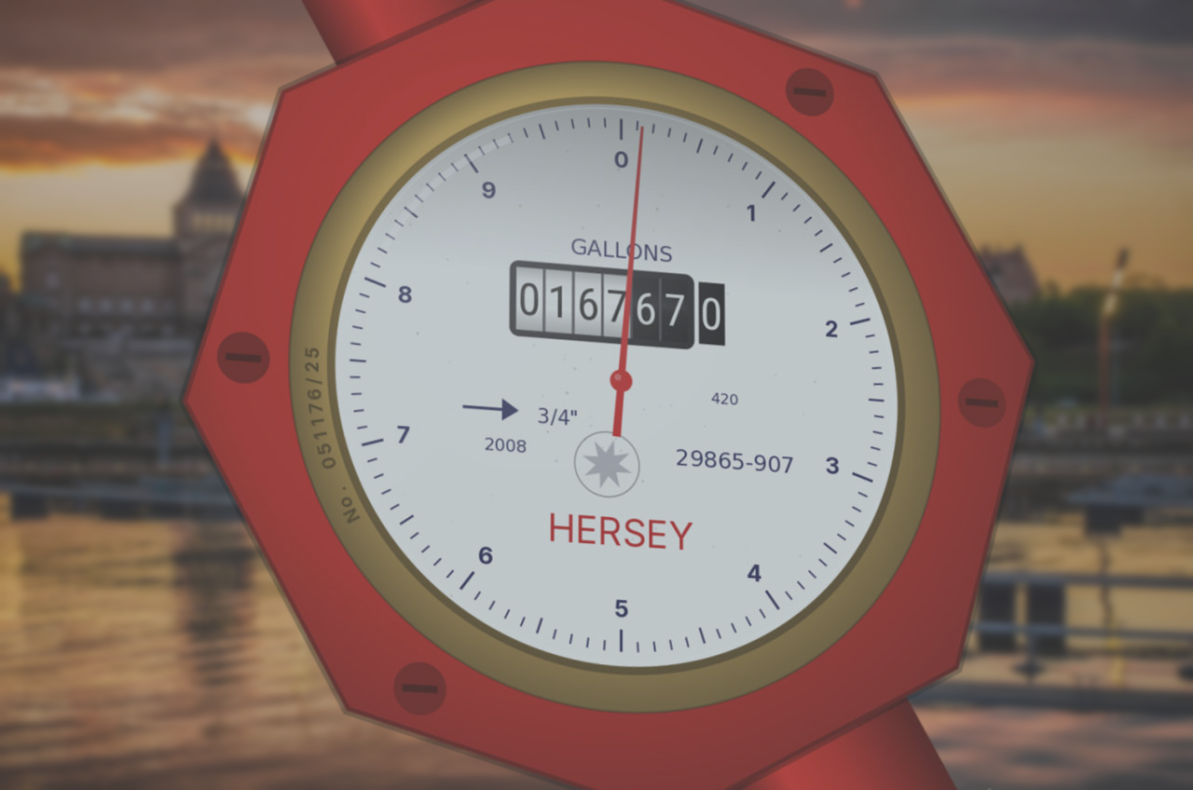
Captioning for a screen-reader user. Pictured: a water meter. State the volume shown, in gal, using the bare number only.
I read 167670.1
